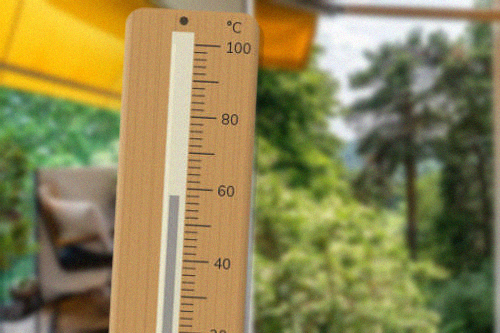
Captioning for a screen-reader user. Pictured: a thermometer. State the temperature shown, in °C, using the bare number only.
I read 58
